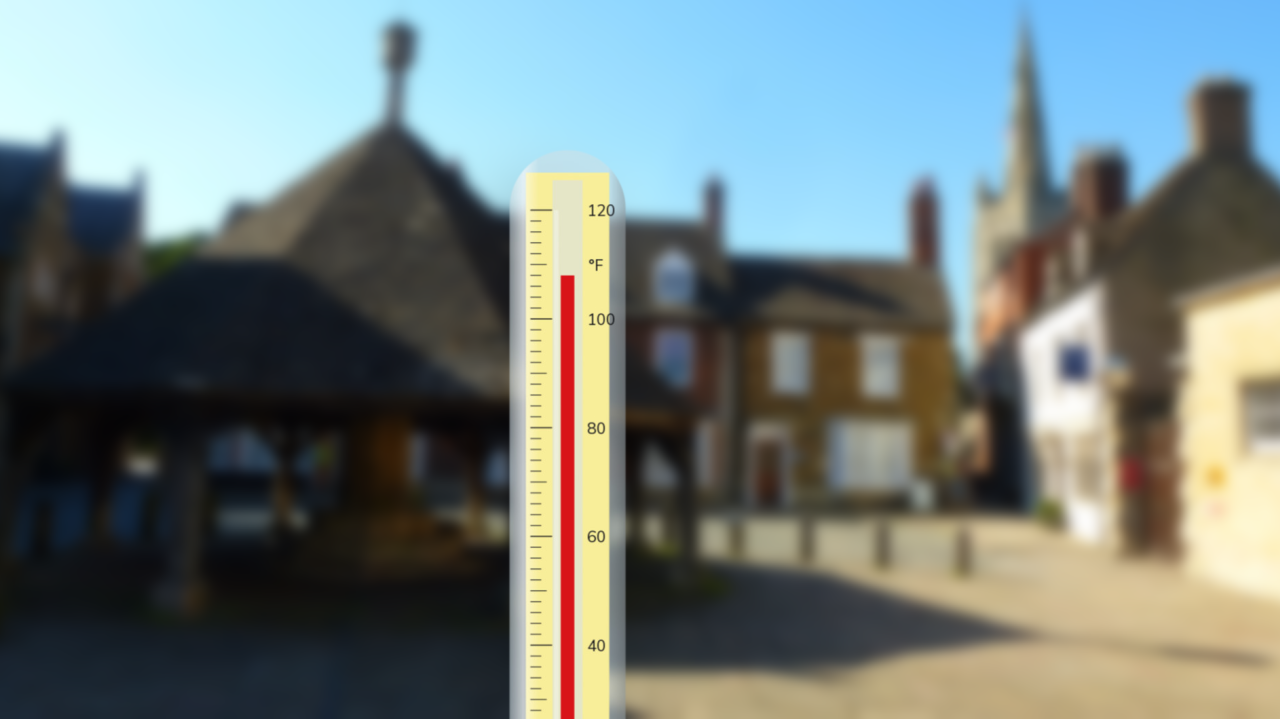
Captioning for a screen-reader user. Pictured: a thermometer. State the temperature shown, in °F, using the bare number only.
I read 108
